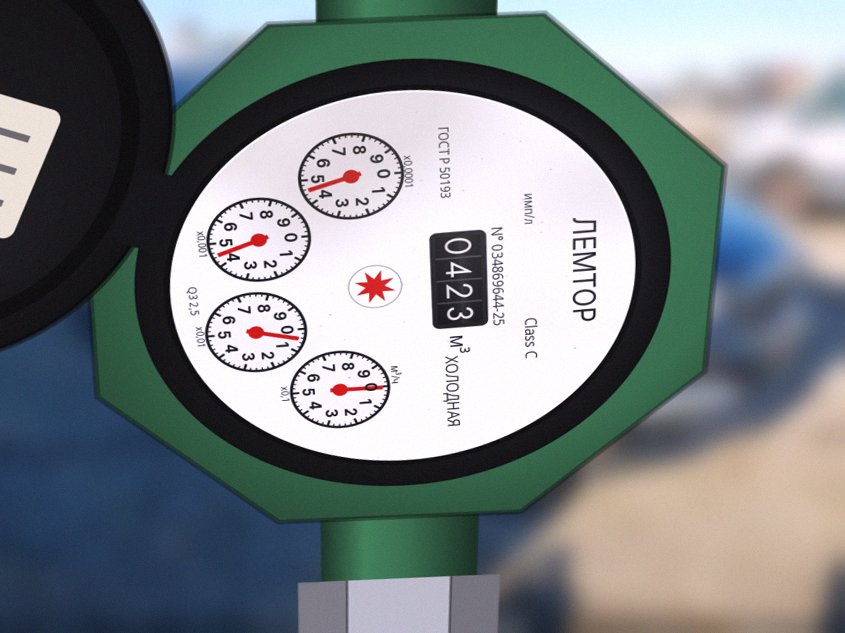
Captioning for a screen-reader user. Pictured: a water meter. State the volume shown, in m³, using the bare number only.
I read 423.0044
